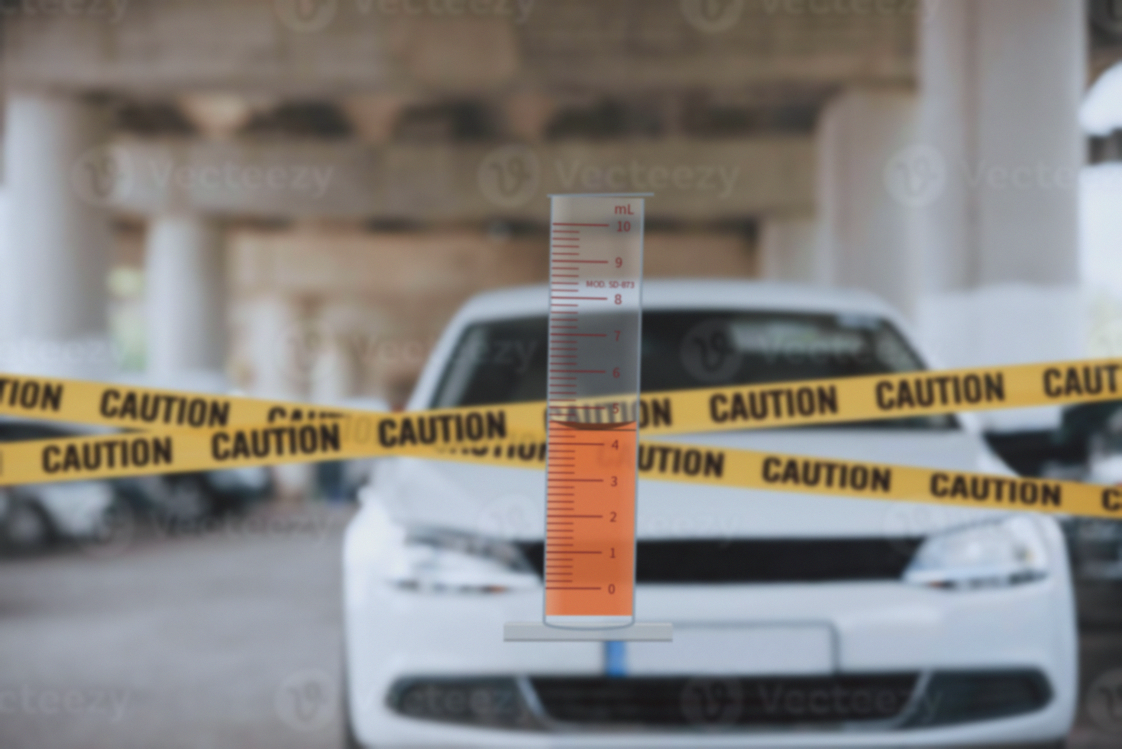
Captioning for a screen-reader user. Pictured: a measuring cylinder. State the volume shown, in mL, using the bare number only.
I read 4.4
